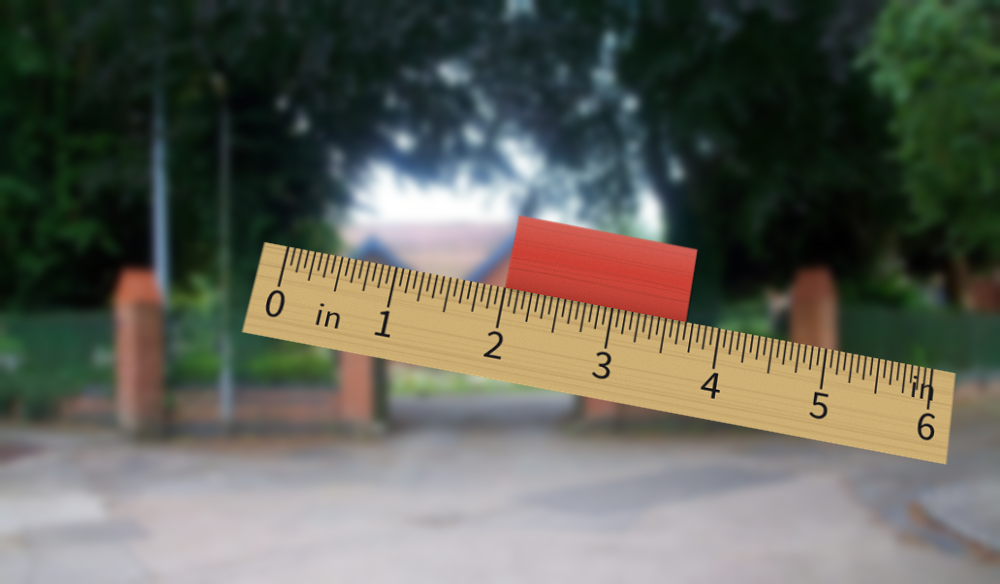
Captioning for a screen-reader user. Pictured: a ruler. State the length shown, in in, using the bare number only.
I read 1.6875
